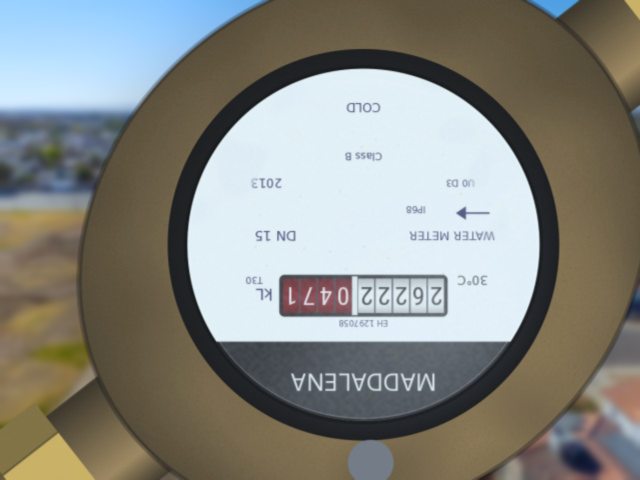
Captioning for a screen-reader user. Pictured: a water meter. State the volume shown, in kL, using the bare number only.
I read 26222.0471
